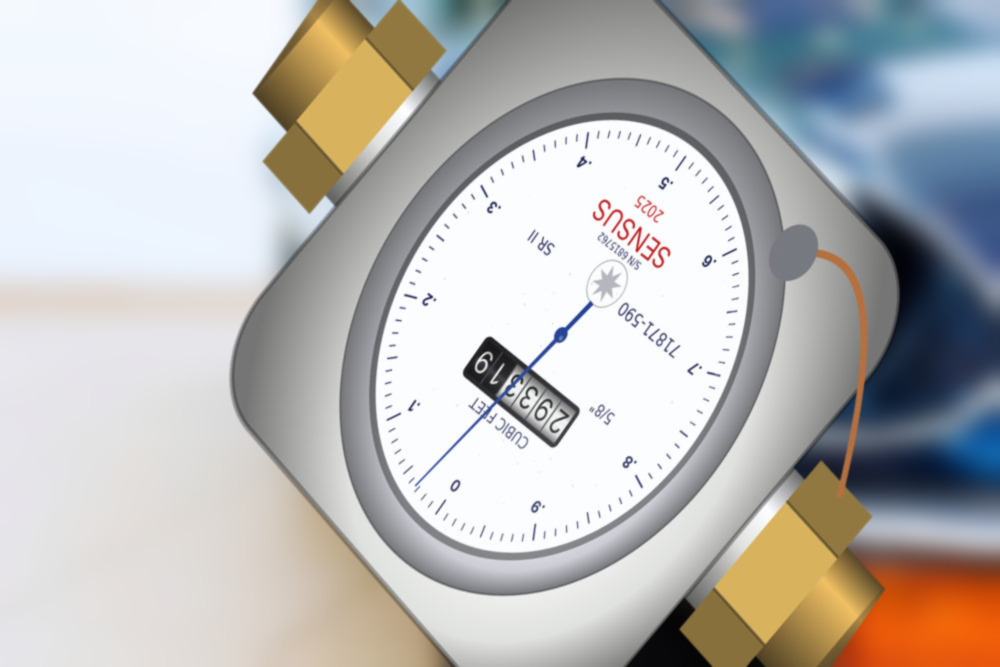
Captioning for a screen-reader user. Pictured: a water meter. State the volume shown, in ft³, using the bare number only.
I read 293319.03
